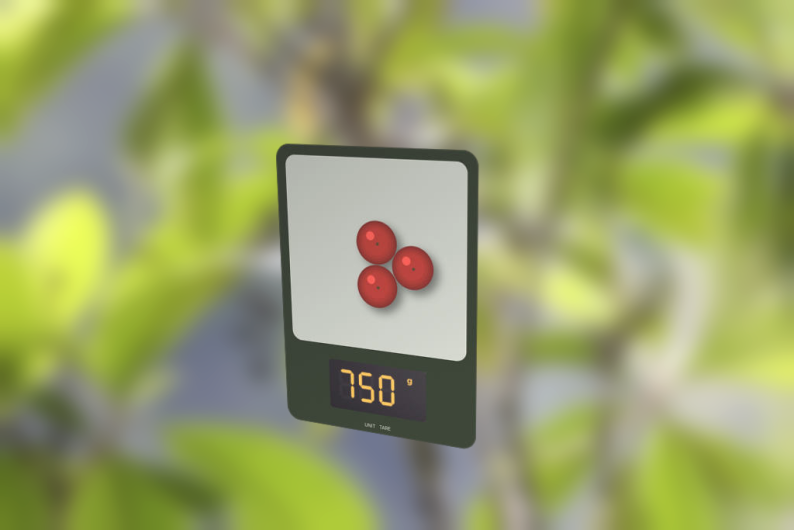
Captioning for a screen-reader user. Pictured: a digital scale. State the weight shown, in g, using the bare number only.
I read 750
